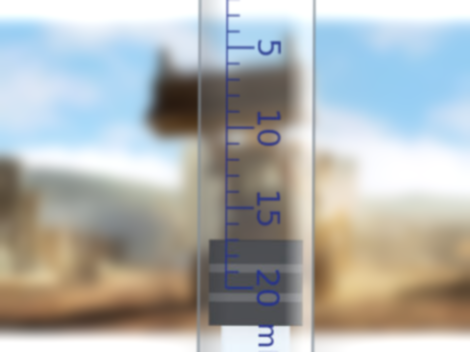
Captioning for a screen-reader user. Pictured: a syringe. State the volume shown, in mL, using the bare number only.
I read 17
